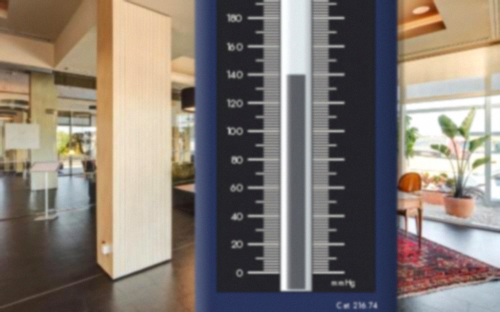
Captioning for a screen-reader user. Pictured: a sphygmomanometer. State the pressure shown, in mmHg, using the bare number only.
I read 140
